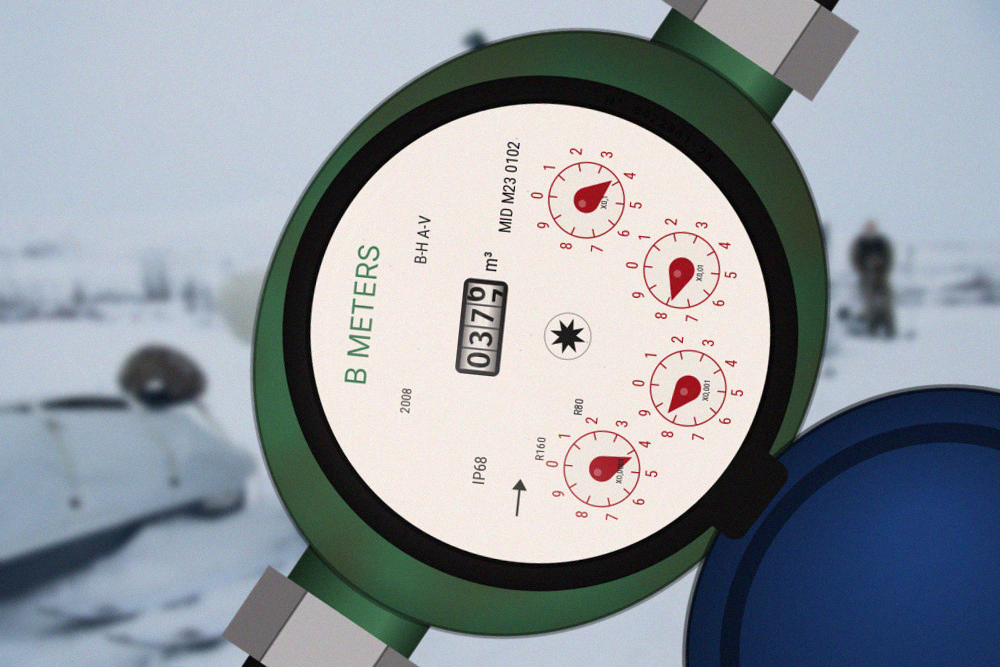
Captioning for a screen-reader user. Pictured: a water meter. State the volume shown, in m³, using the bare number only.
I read 376.3784
